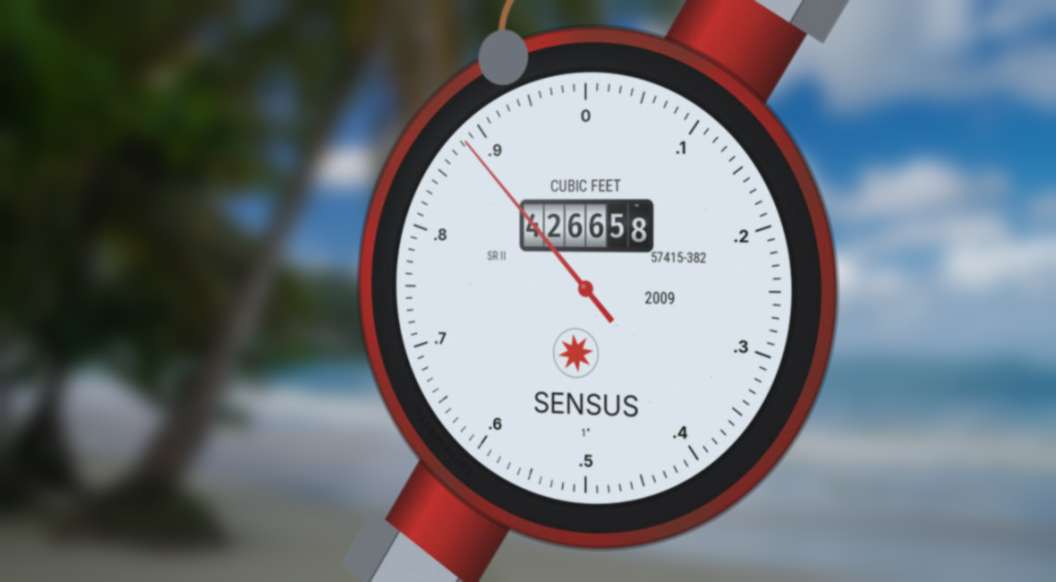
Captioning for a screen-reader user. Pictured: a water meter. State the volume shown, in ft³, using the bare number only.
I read 426657.88
